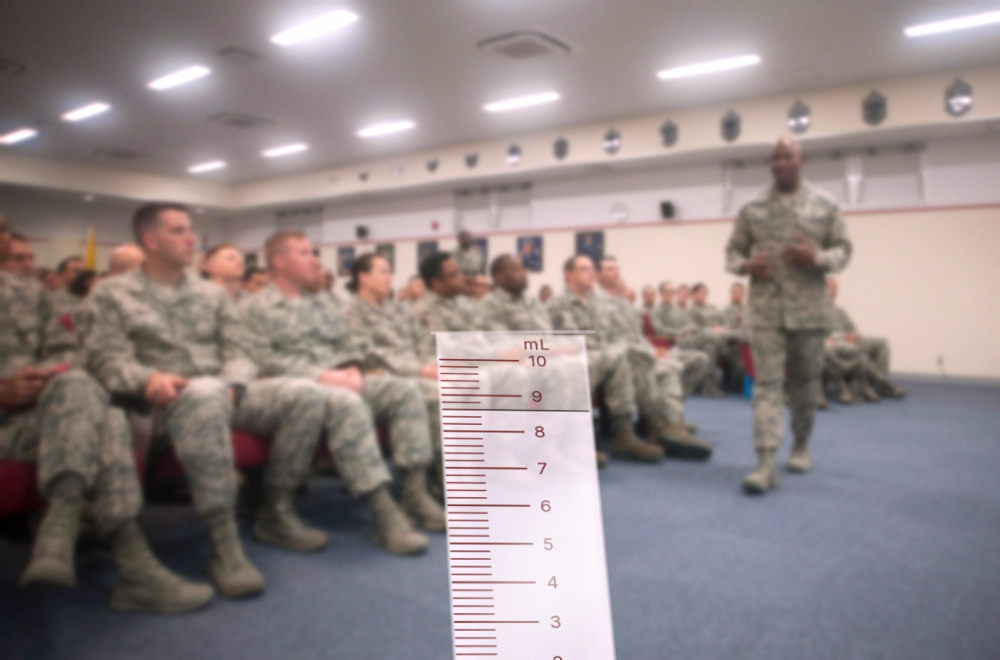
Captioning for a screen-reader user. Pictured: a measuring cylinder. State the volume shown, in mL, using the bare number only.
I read 8.6
